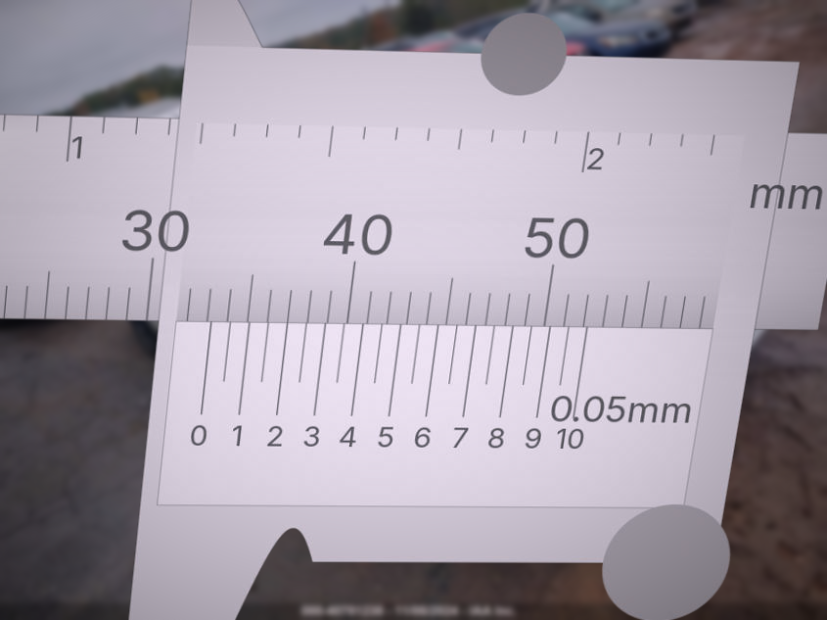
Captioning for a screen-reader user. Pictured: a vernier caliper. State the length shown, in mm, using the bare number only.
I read 33.2
